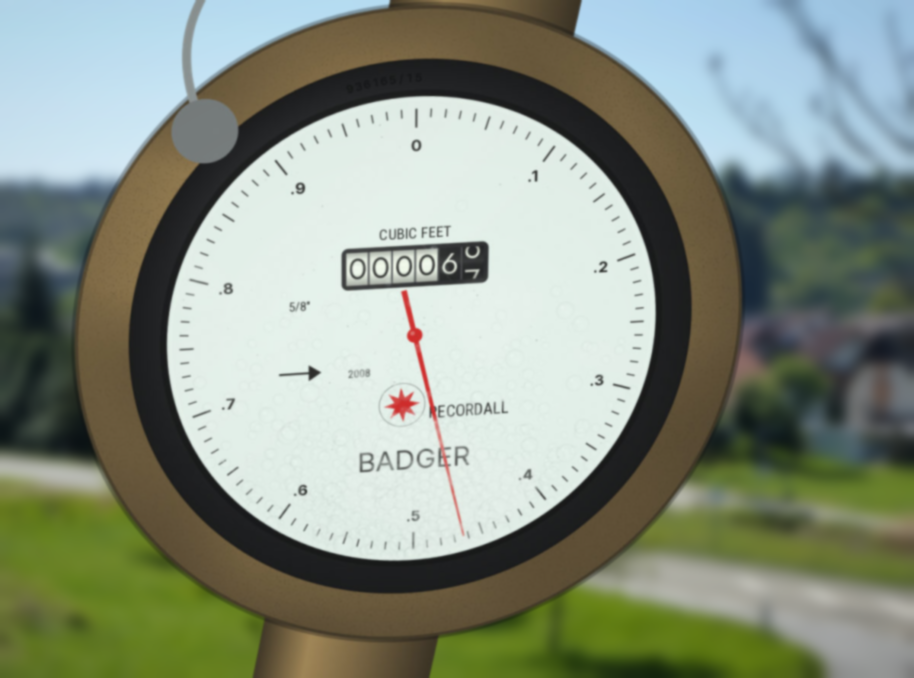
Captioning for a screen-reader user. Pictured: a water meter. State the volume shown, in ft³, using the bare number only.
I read 66.46
